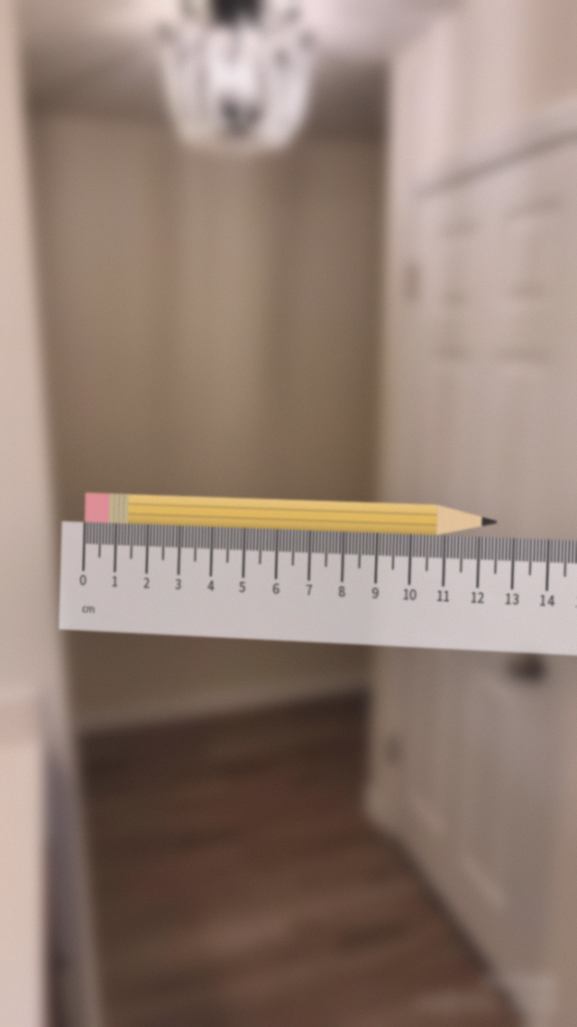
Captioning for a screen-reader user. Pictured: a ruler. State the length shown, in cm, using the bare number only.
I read 12.5
